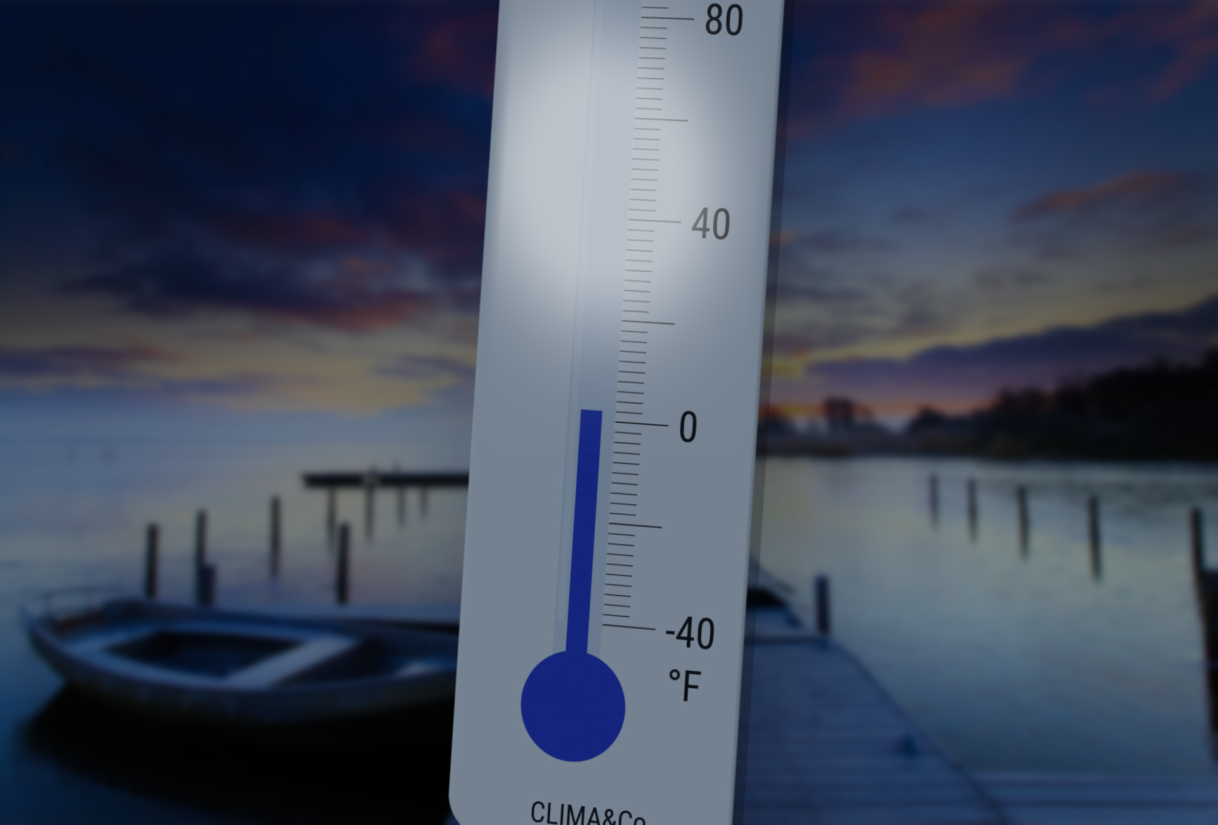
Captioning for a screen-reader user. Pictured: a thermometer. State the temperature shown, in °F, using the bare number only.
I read 2
